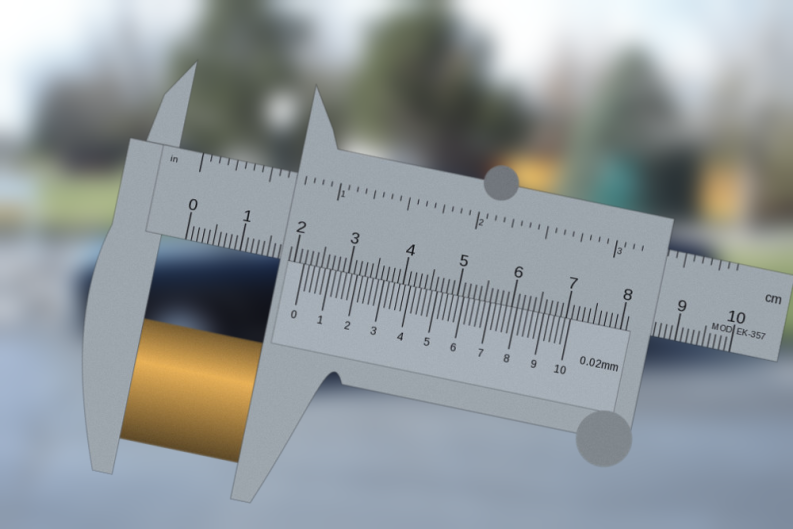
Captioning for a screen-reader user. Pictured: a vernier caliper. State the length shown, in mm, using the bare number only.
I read 21.8
